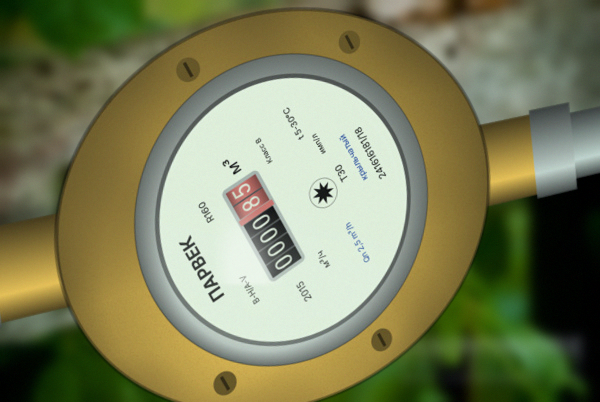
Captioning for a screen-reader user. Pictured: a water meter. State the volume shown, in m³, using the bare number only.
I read 0.85
